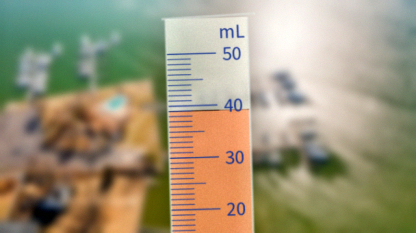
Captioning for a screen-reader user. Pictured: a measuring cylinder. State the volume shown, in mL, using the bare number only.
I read 39
